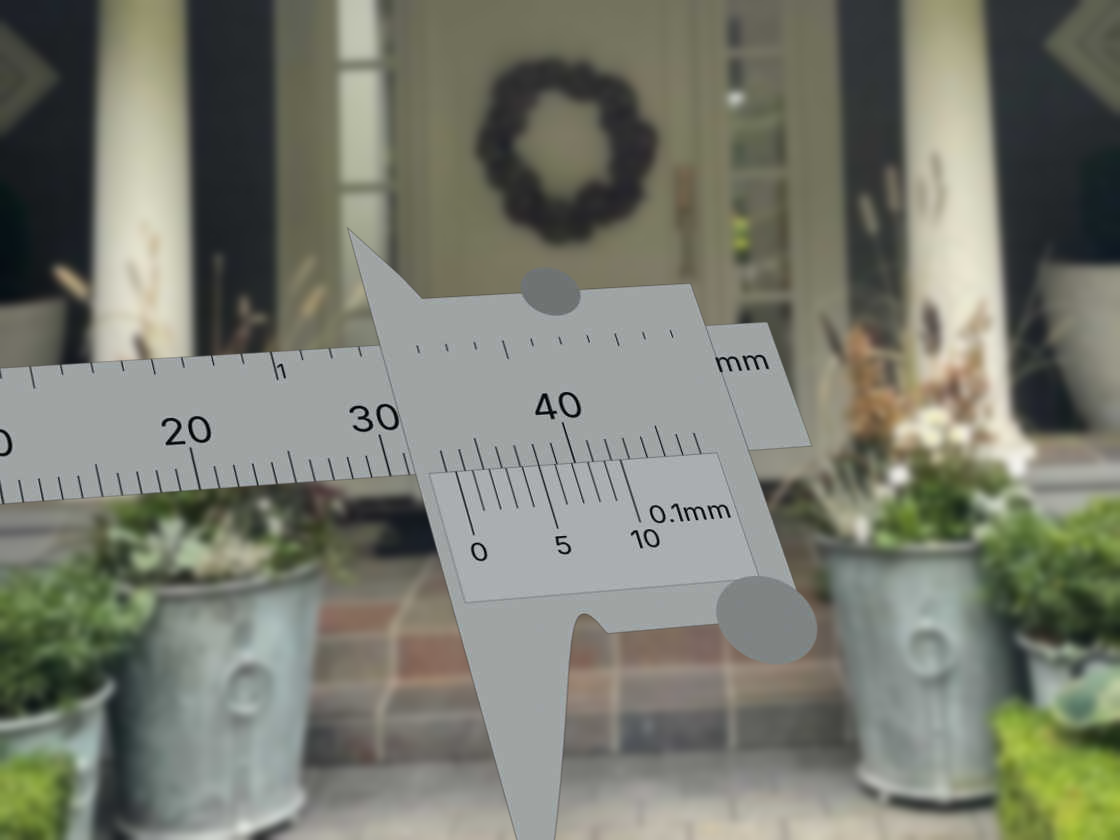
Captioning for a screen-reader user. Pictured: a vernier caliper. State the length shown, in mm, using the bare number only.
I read 33.5
